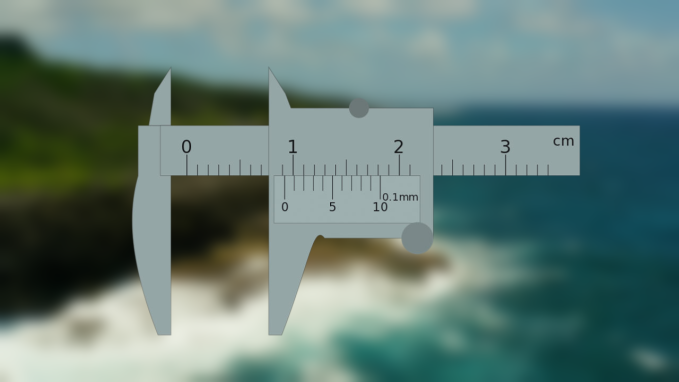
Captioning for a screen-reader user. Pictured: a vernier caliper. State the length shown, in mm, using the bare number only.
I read 9.2
